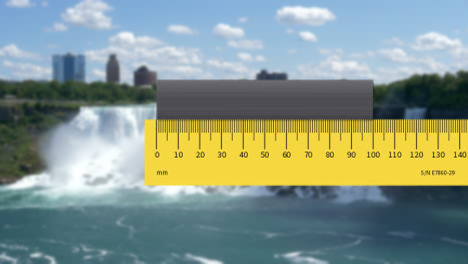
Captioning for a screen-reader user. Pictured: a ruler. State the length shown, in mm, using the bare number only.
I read 100
